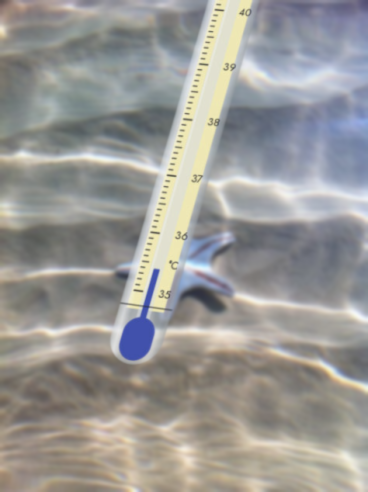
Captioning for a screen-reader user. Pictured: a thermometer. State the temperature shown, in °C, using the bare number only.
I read 35.4
